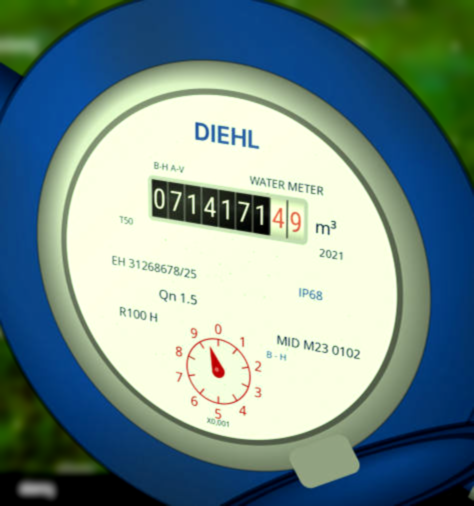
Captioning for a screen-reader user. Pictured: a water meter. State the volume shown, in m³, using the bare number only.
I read 714171.489
